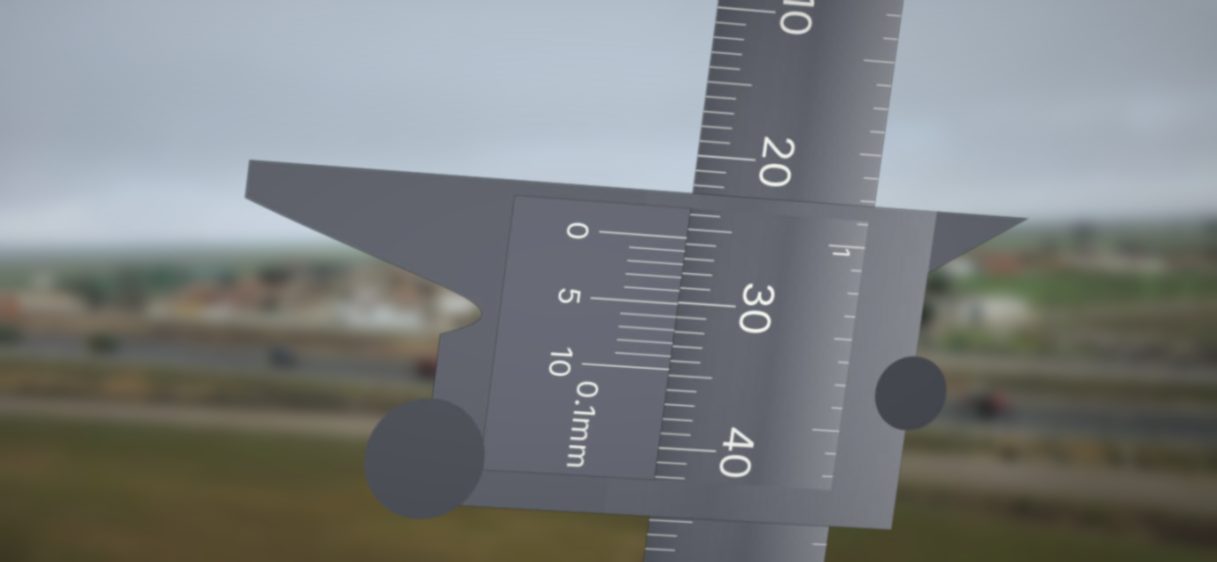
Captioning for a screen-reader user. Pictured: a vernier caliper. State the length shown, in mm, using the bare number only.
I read 25.6
